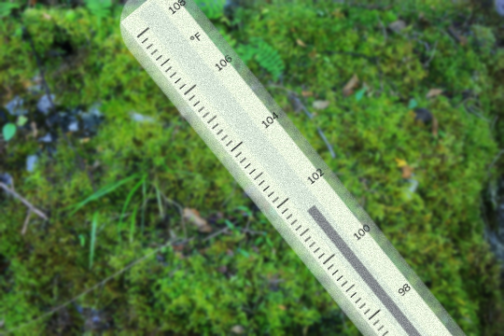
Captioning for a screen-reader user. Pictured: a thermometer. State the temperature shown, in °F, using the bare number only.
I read 101.4
